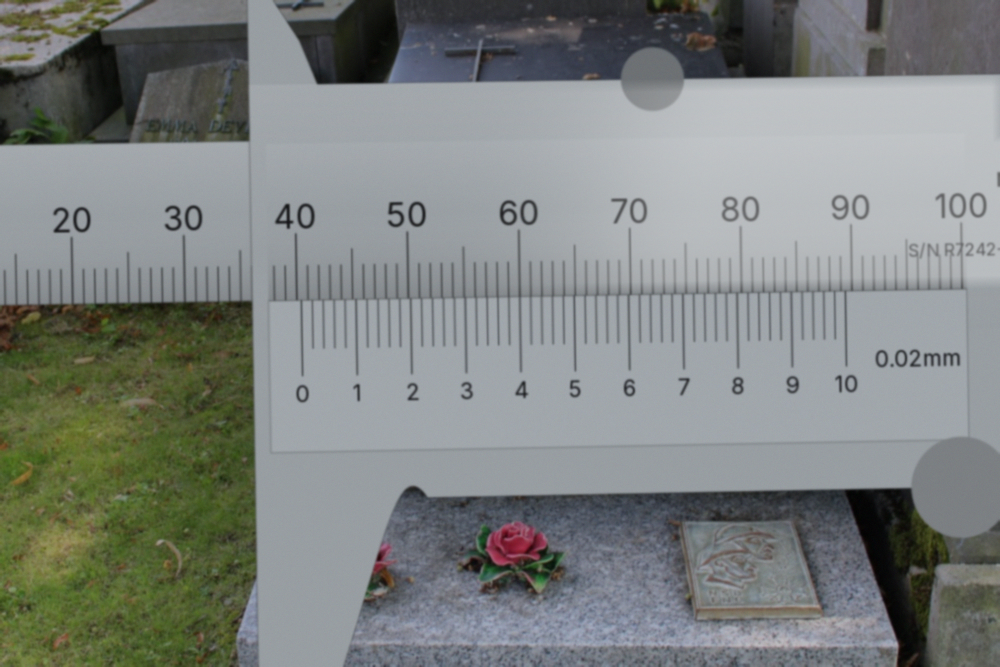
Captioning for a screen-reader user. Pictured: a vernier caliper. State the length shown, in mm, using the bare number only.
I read 40.4
